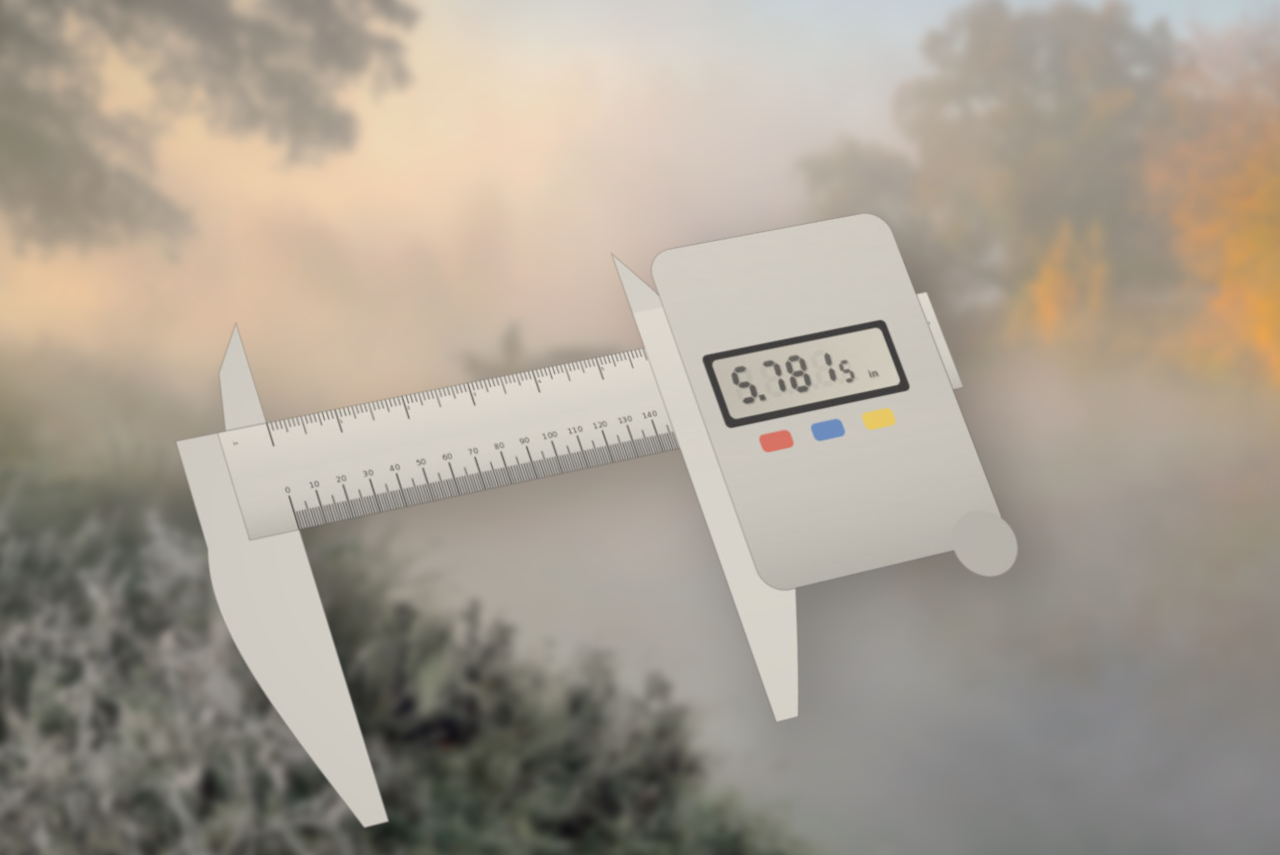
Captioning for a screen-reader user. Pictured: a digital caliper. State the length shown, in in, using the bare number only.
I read 5.7815
